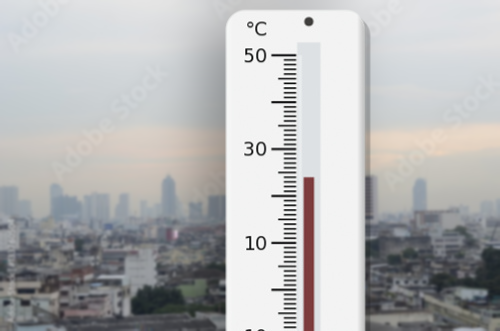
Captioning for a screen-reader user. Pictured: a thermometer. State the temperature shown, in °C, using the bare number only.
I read 24
